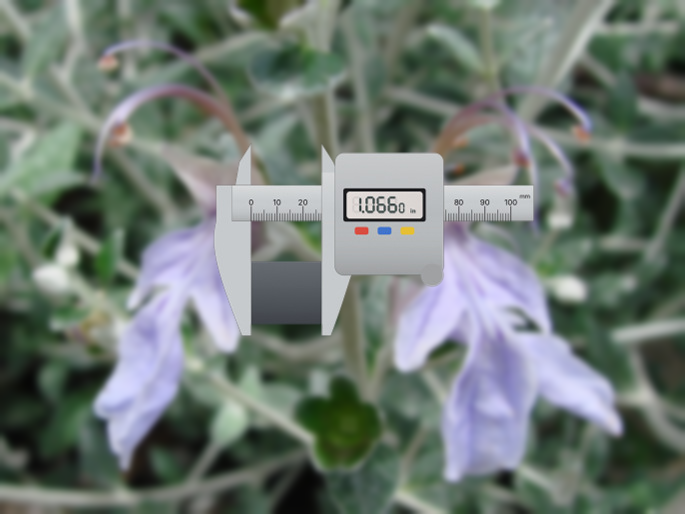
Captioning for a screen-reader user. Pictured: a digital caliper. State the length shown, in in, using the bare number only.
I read 1.0660
